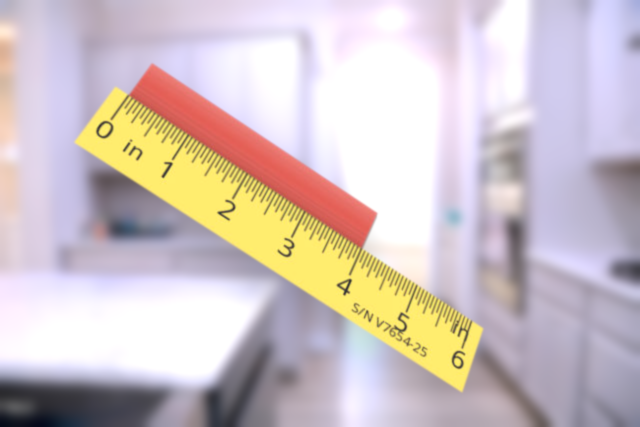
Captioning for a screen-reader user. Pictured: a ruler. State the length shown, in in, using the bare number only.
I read 4
